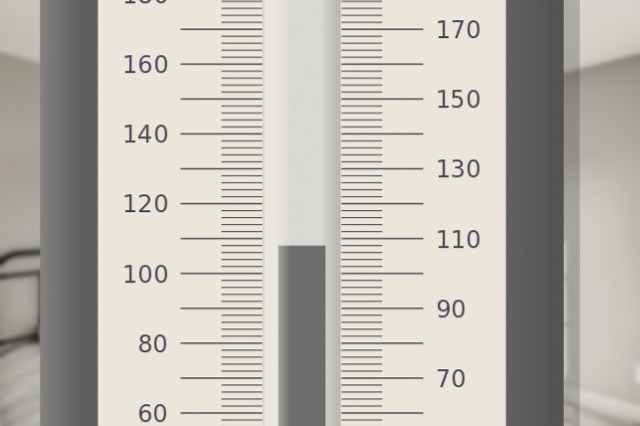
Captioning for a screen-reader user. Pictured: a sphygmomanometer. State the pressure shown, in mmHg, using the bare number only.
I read 108
